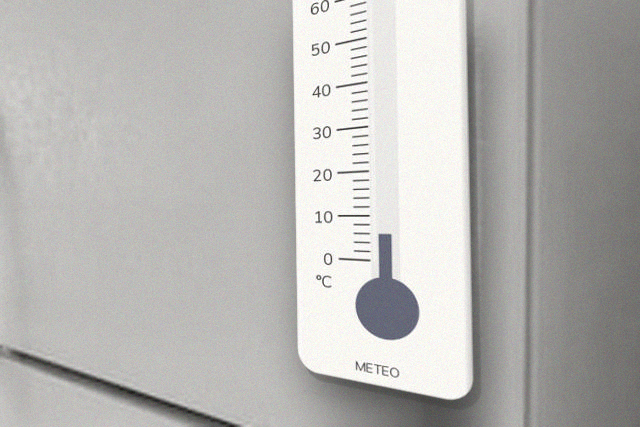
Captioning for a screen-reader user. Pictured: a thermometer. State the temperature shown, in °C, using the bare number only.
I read 6
